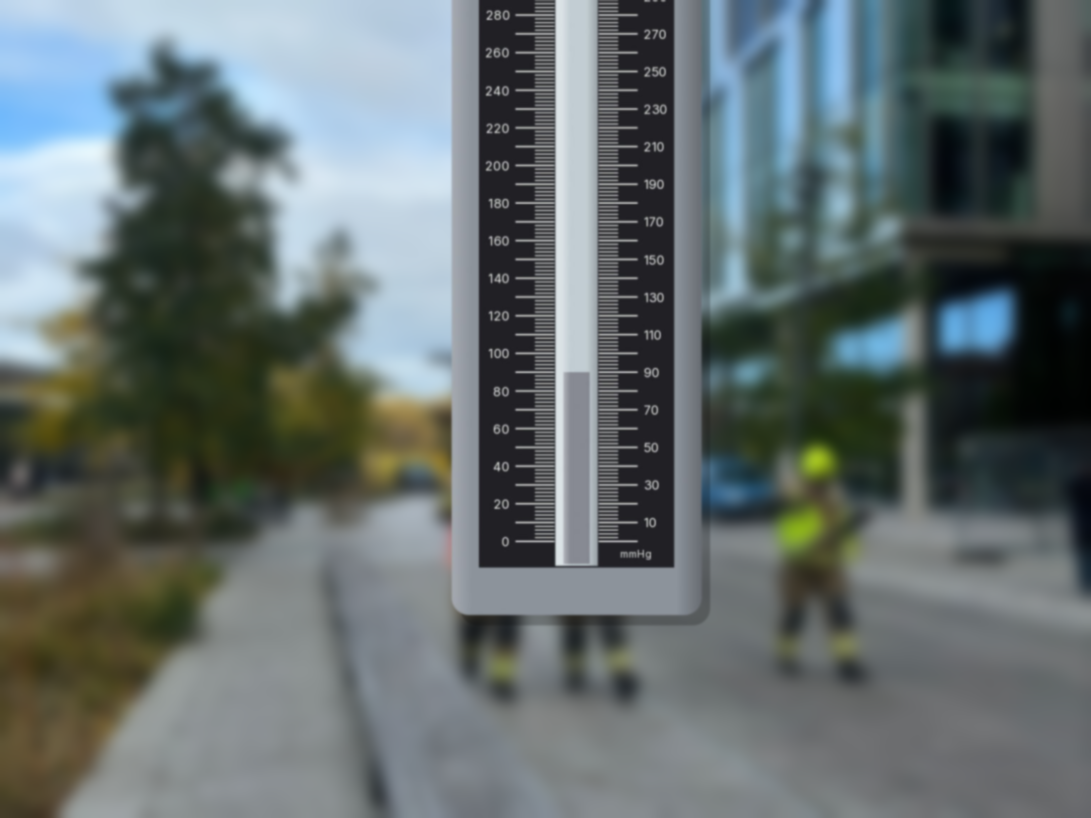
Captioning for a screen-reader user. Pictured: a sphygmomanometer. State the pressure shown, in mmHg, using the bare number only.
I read 90
